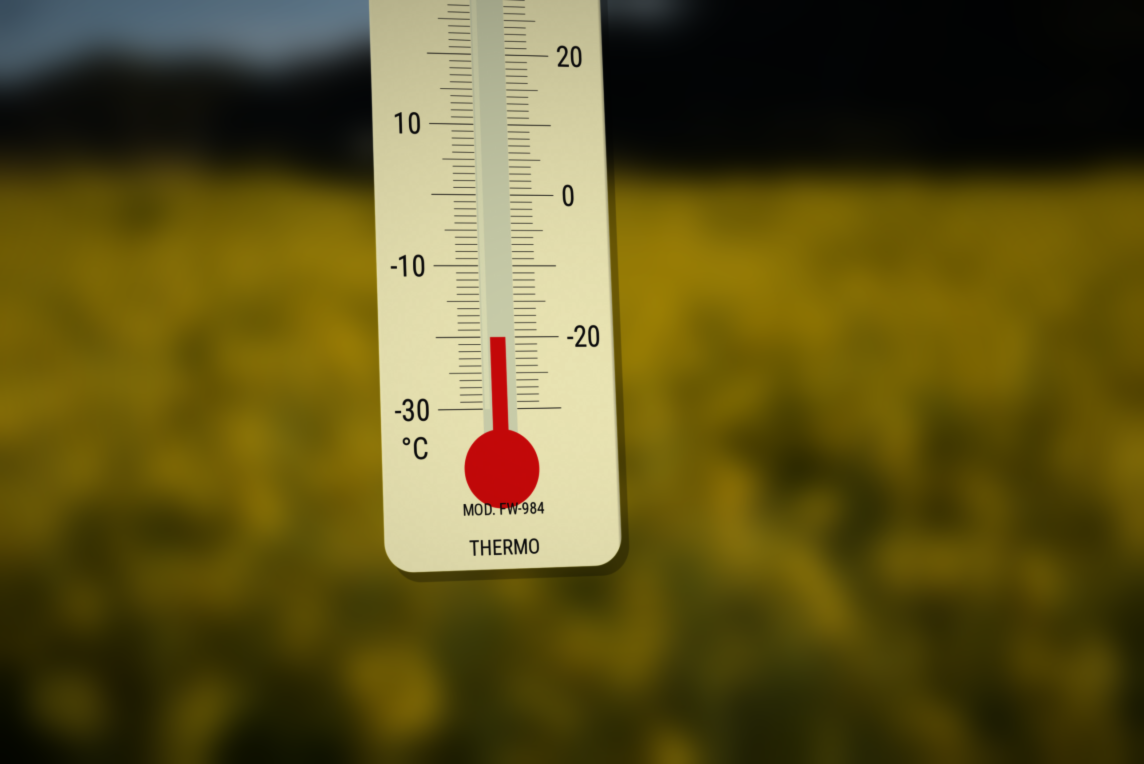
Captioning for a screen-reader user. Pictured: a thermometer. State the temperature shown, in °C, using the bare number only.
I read -20
